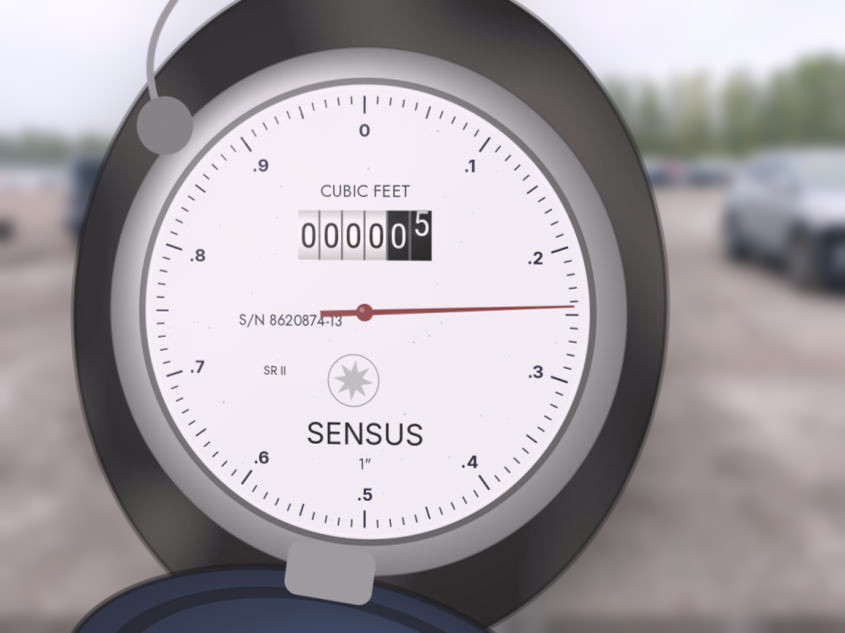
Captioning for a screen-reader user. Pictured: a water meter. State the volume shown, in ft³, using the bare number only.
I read 5.24
